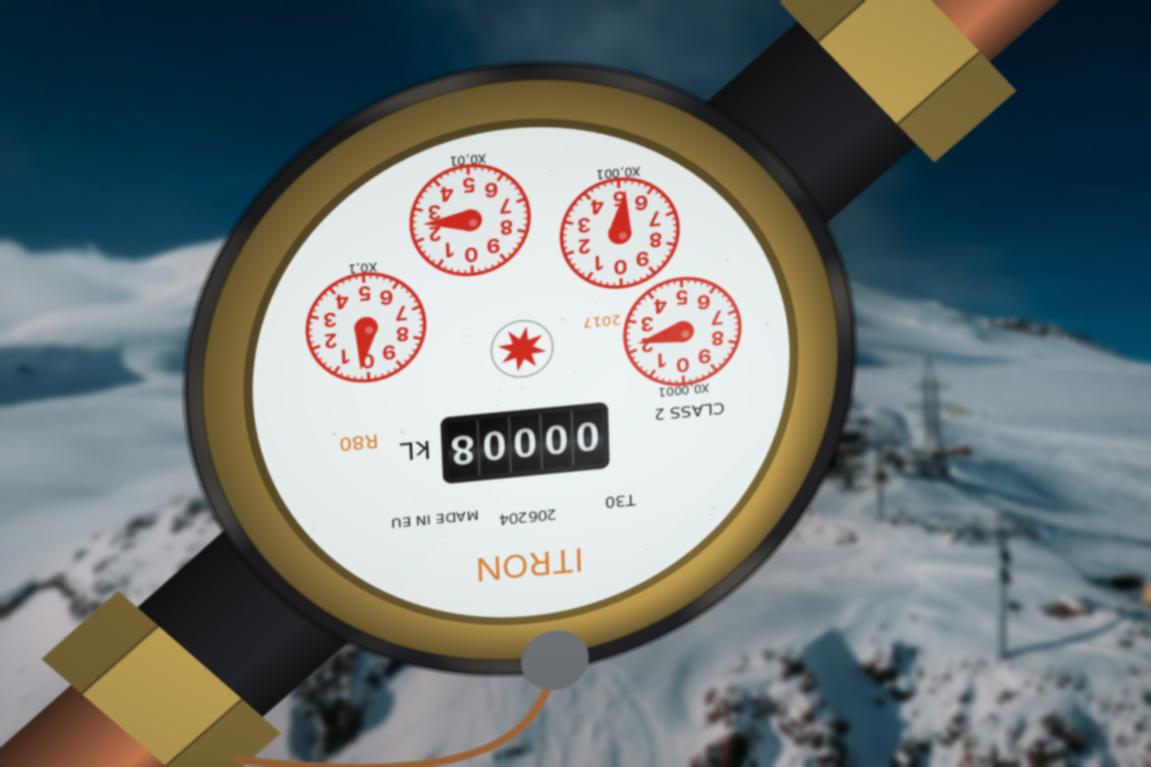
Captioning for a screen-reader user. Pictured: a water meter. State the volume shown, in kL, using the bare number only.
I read 8.0252
